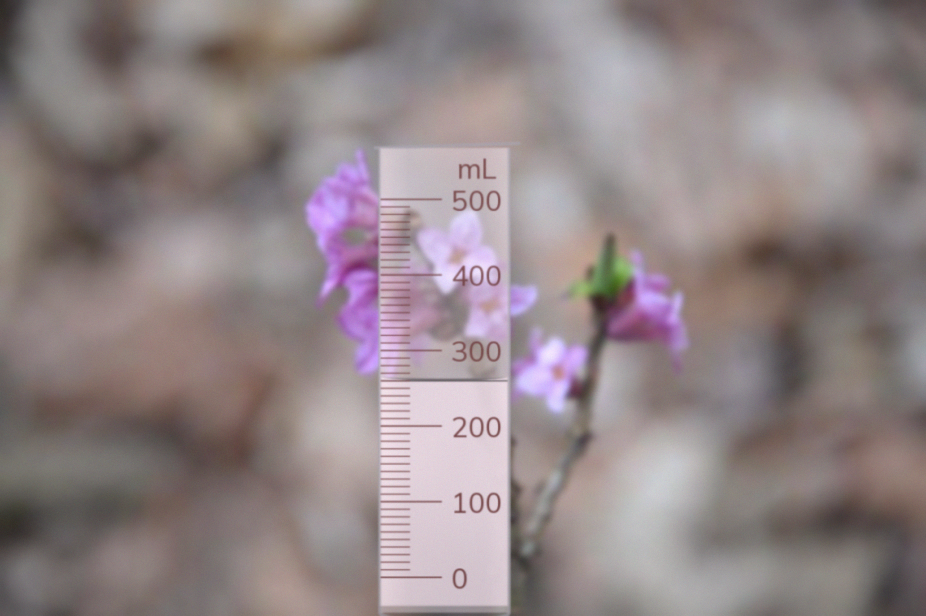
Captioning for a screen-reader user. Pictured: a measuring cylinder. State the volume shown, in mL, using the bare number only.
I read 260
